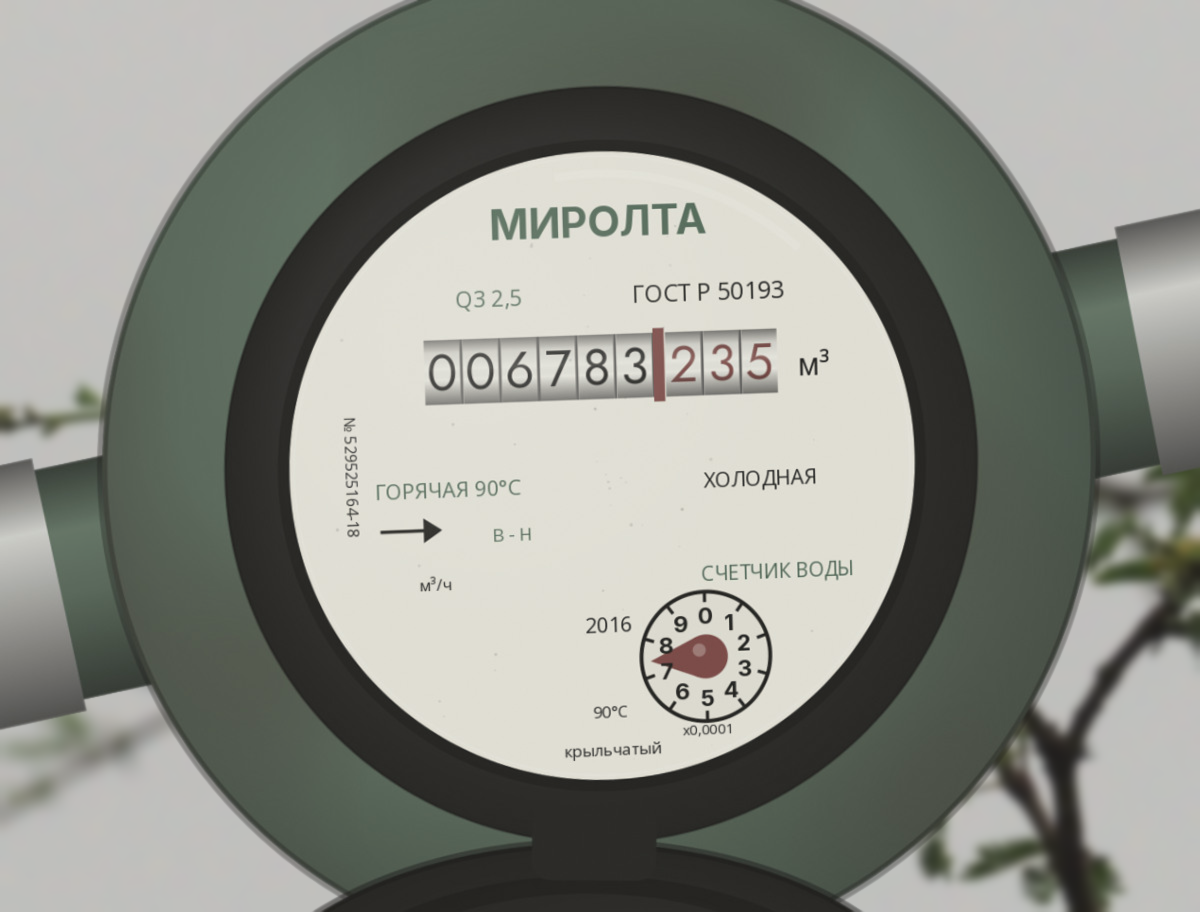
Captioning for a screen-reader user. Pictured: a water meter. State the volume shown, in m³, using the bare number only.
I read 6783.2357
